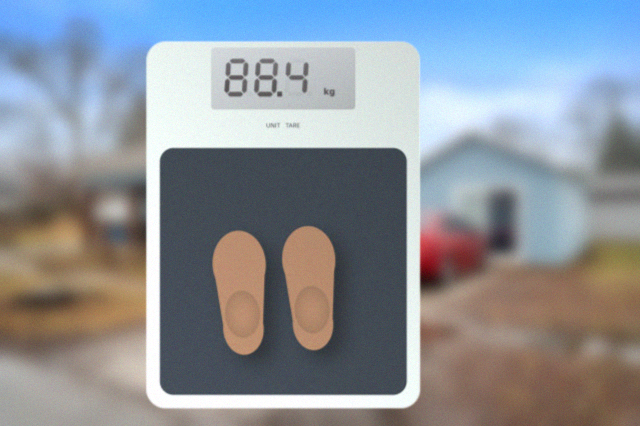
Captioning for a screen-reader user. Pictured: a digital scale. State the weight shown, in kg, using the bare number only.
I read 88.4
